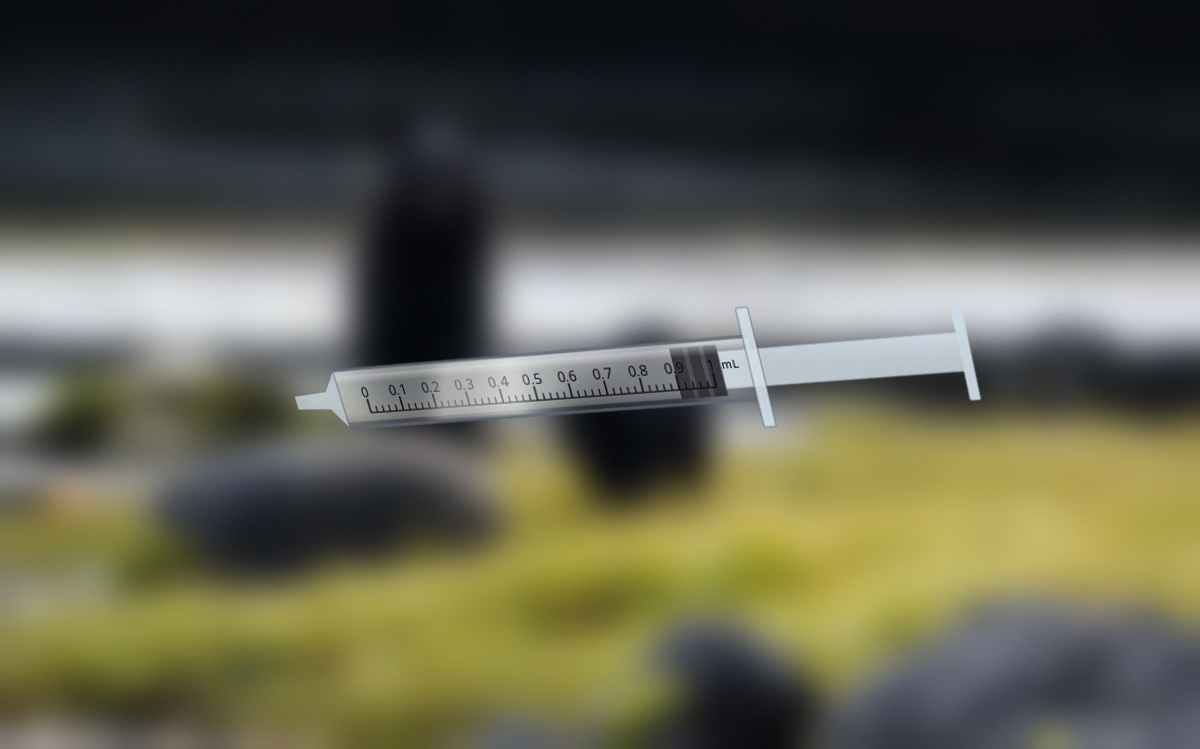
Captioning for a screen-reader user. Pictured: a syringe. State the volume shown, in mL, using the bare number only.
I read 0.9
